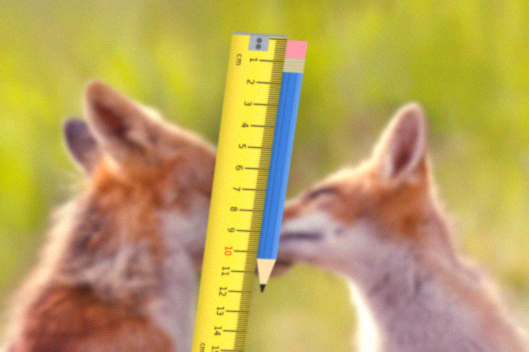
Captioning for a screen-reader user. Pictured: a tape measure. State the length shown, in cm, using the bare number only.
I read 12
